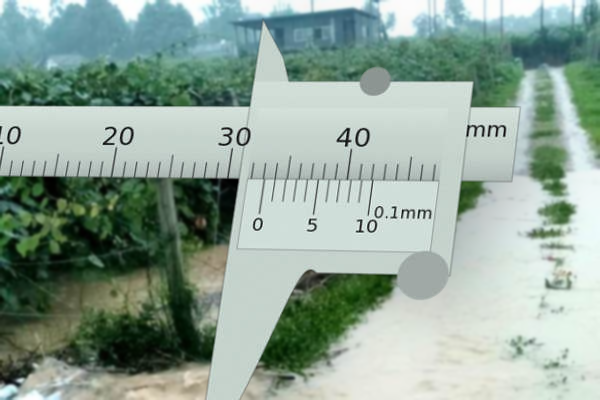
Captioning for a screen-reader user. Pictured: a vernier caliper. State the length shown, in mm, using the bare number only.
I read 33.1
